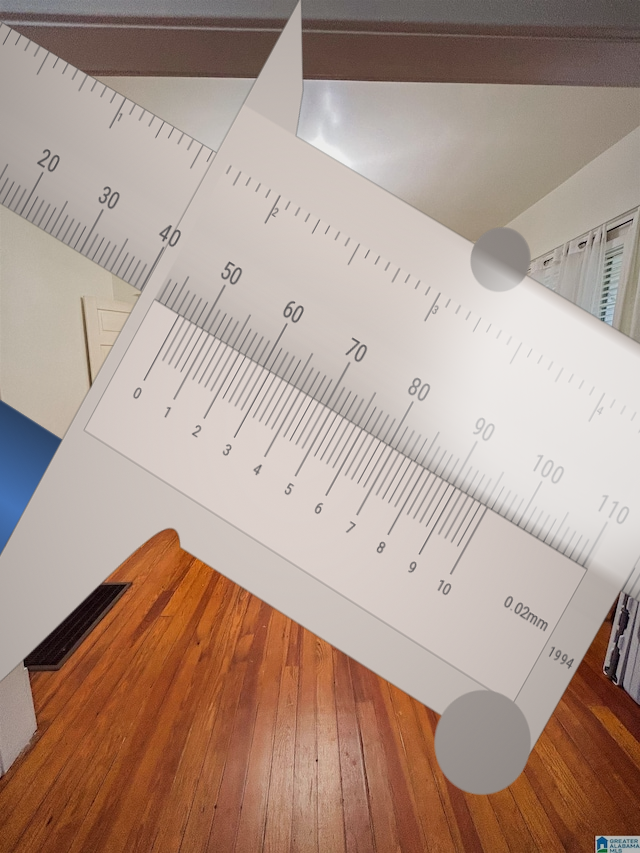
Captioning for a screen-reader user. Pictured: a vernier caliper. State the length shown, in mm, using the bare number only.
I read 46.4
